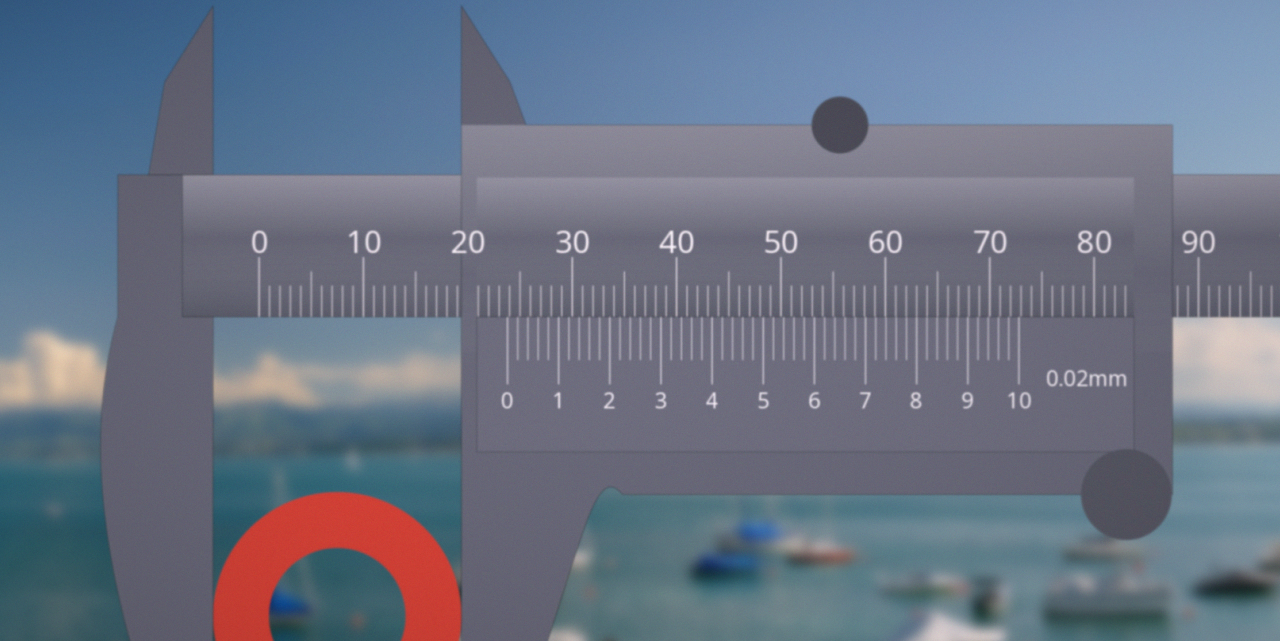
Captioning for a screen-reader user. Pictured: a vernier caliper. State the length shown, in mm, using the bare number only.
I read 23.8
